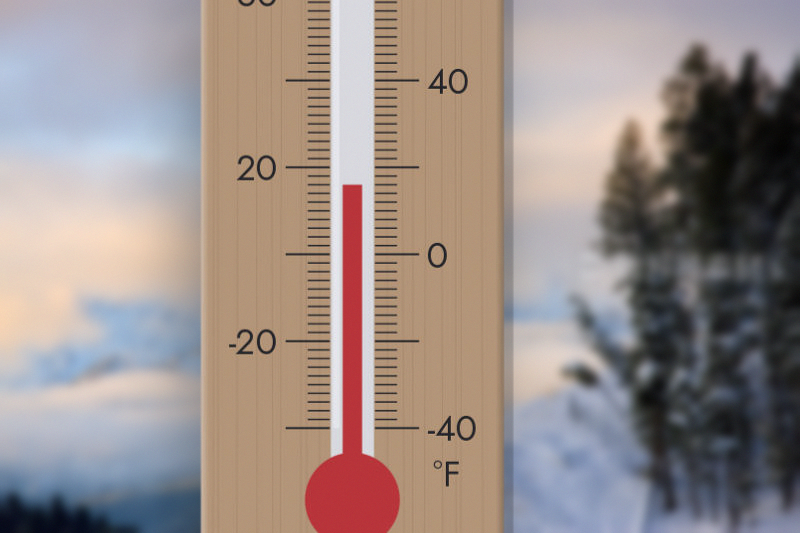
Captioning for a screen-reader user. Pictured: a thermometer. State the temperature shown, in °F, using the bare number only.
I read 16
